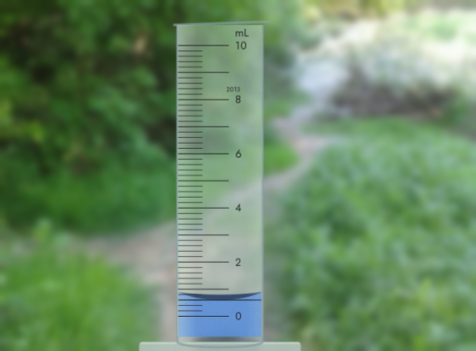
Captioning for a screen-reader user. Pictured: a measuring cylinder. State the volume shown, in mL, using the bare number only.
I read 0.6
